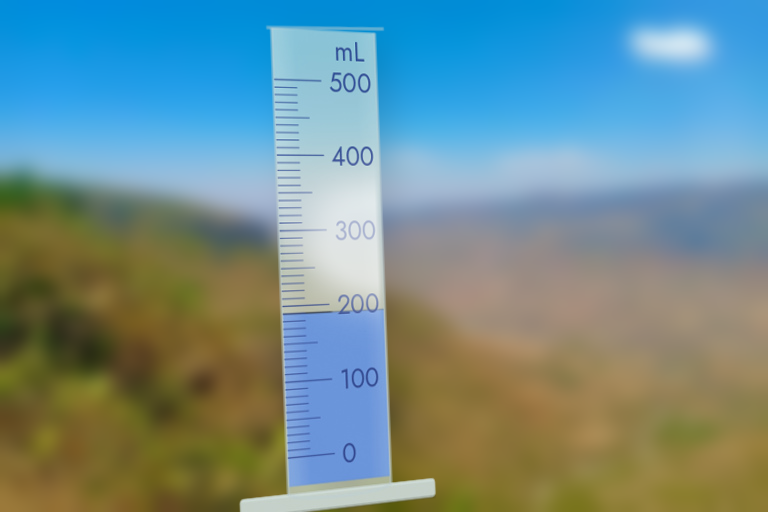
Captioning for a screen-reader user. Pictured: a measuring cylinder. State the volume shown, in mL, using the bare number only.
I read 190
